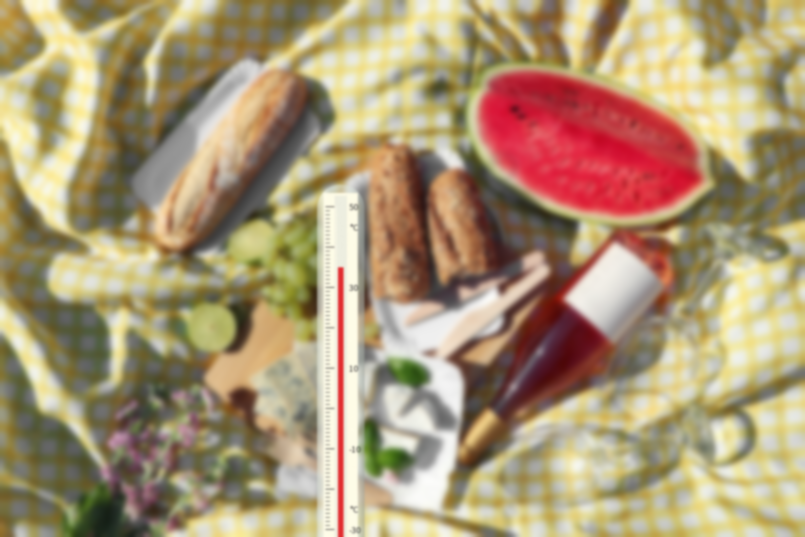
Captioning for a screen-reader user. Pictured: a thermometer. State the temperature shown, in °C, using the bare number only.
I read 35
